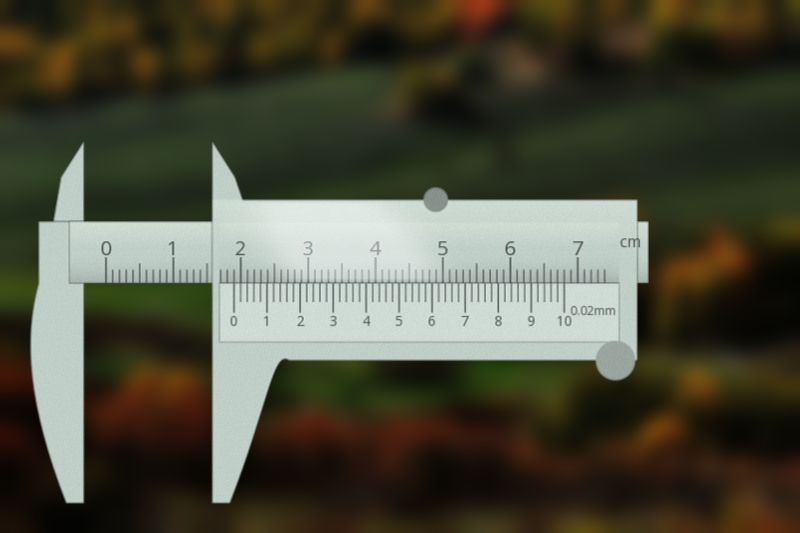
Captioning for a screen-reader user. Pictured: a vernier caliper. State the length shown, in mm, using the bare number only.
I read 19.0
